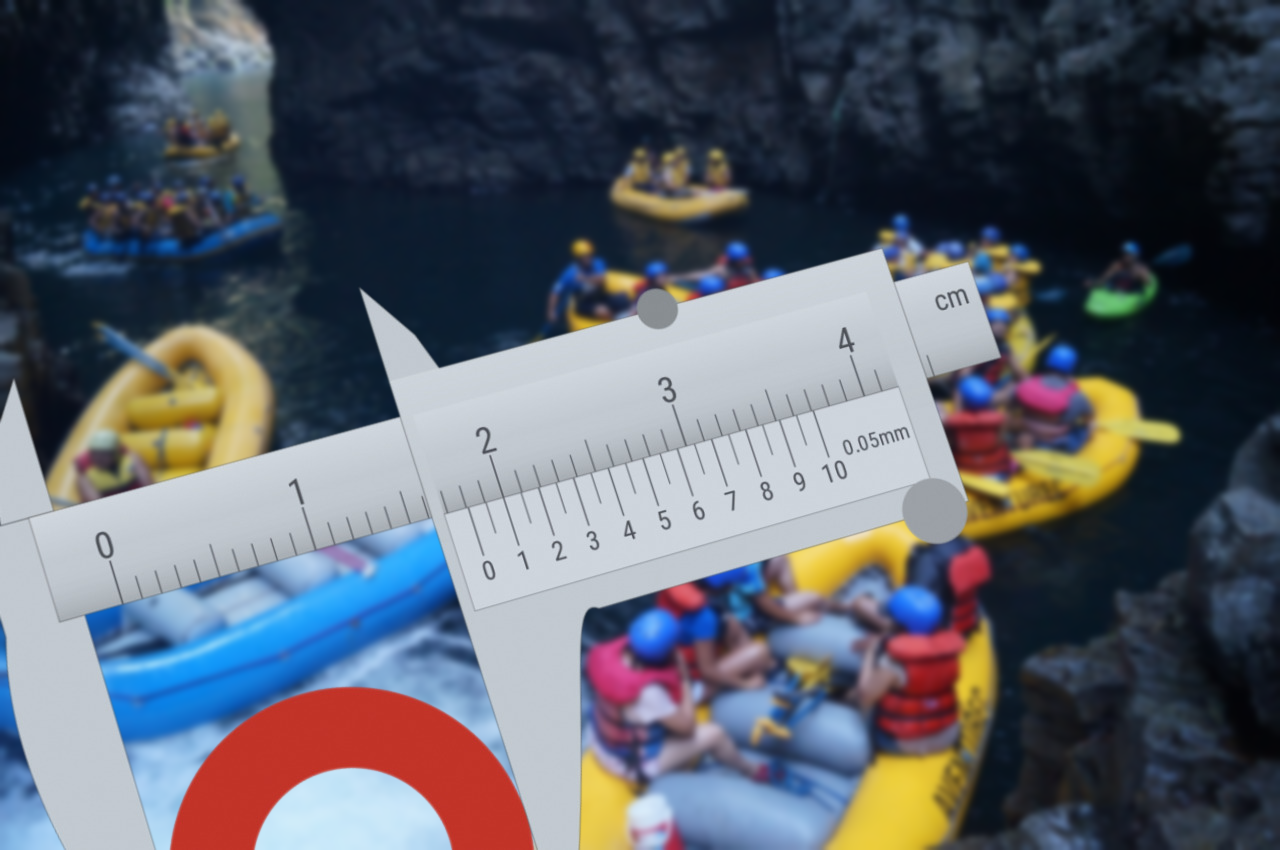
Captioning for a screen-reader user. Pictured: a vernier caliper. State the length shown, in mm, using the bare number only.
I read 18.1
